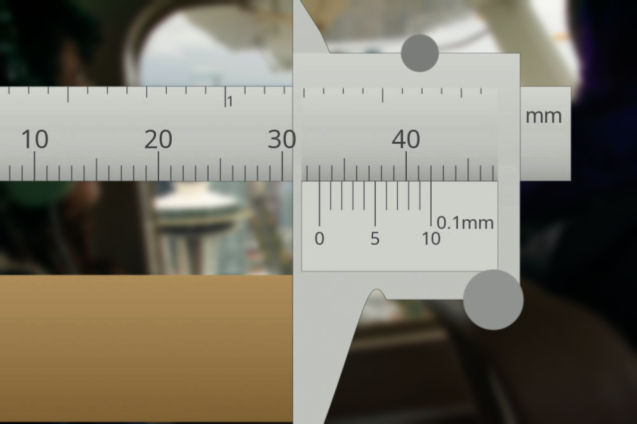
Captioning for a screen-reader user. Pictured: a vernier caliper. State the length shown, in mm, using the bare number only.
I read 33.0
